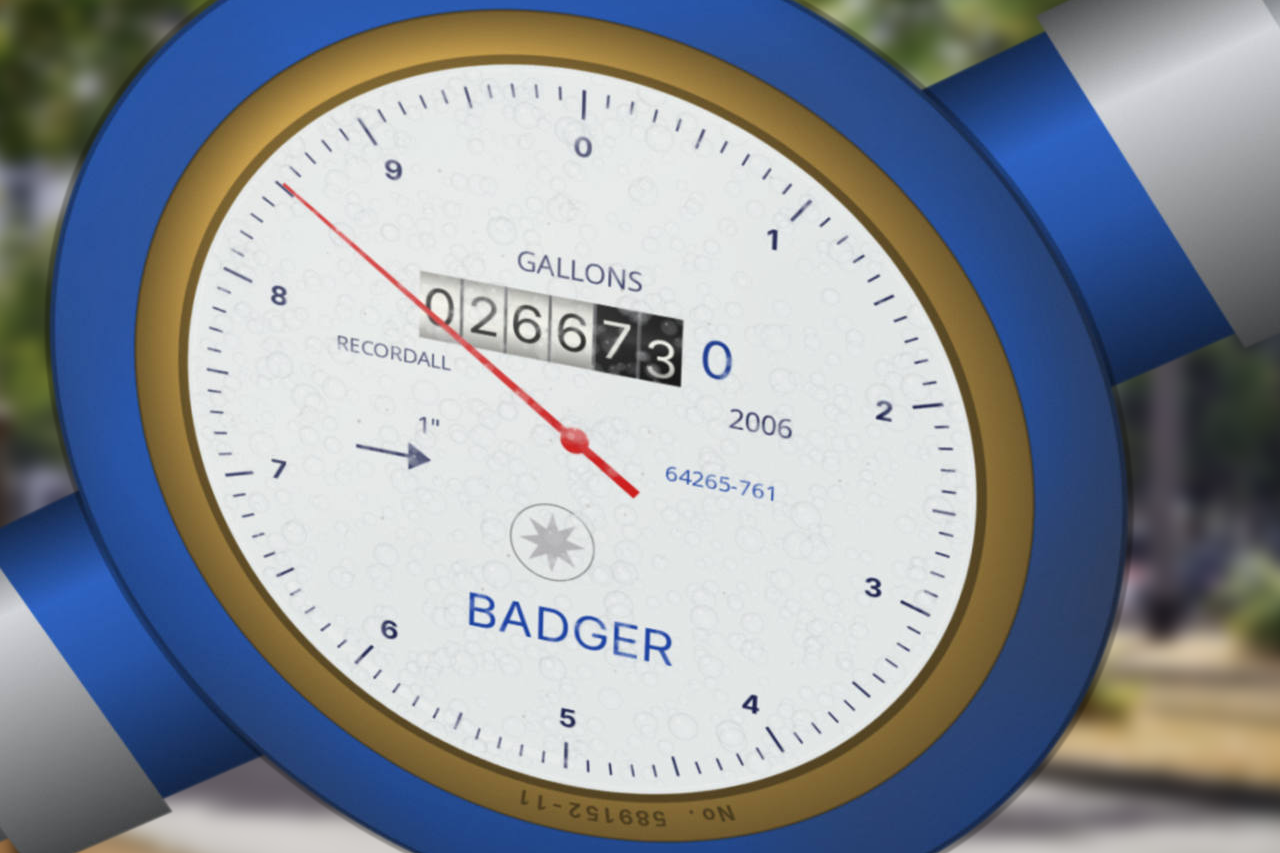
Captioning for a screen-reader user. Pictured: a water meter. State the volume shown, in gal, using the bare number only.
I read 266728.5
